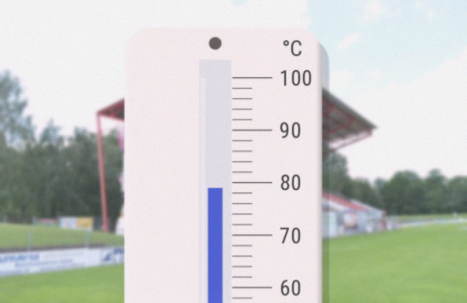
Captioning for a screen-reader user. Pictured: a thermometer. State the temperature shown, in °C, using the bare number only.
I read 79
